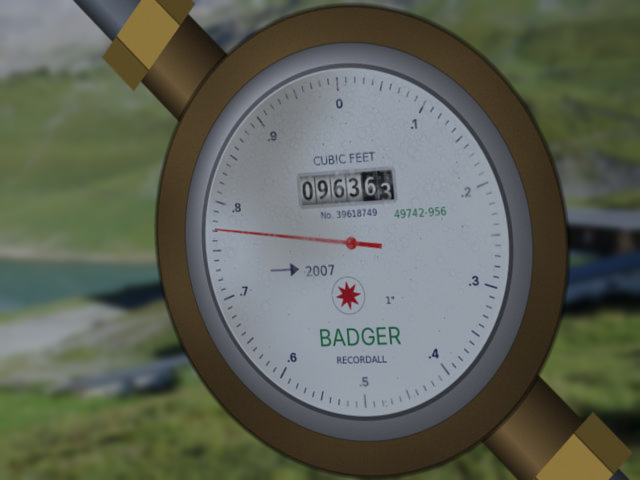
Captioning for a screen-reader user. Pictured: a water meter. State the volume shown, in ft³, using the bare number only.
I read 96362.77
